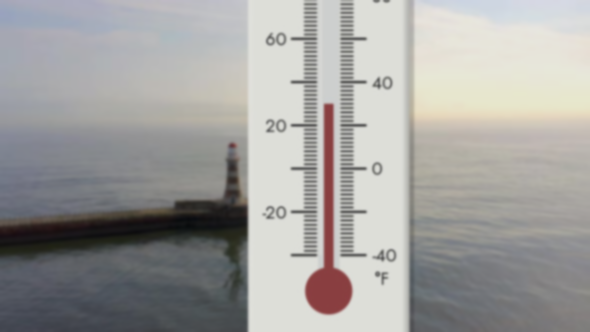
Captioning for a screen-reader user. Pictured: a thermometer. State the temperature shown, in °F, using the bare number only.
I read 30
